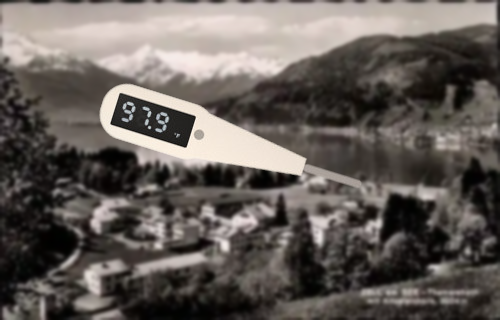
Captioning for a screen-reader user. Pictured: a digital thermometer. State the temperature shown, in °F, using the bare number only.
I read 97.9
